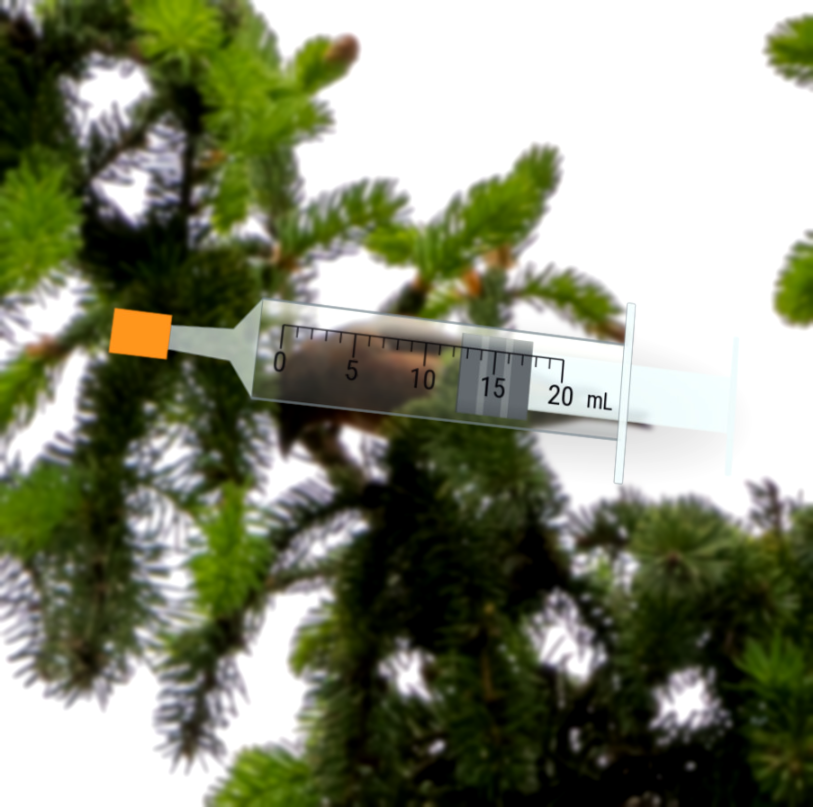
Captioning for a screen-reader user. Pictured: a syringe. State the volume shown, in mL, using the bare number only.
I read 12.5
